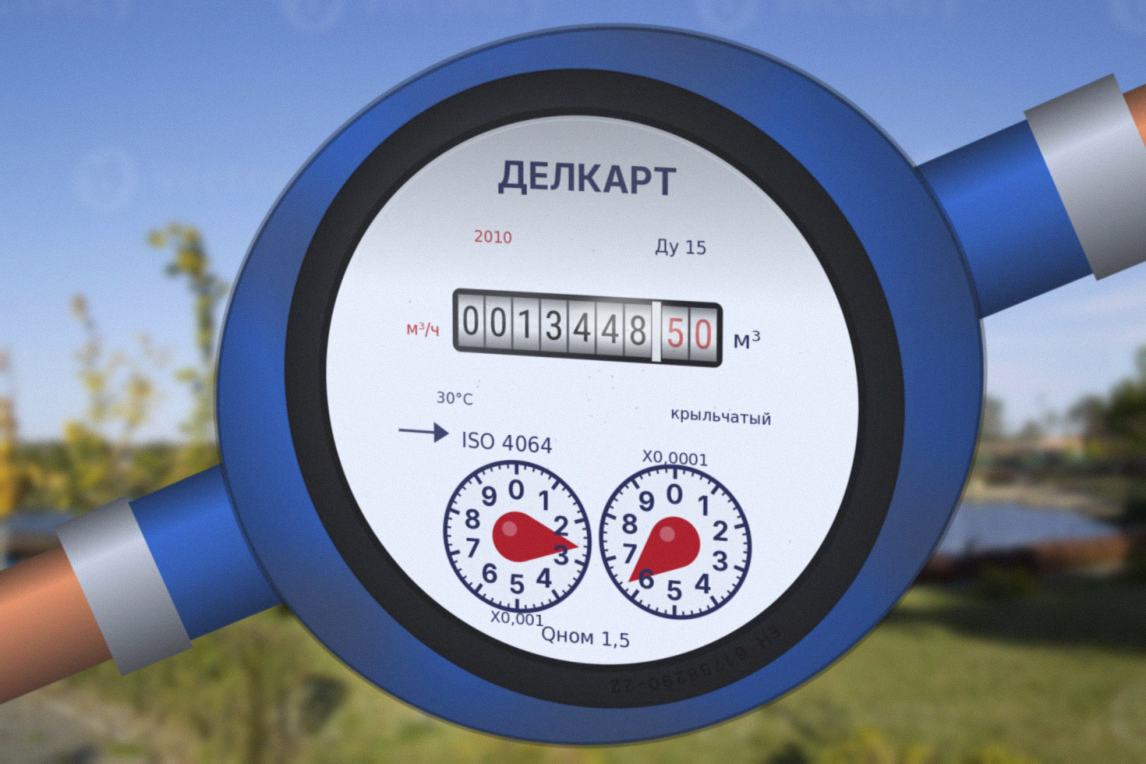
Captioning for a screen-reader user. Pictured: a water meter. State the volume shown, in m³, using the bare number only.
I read 13448.5026
